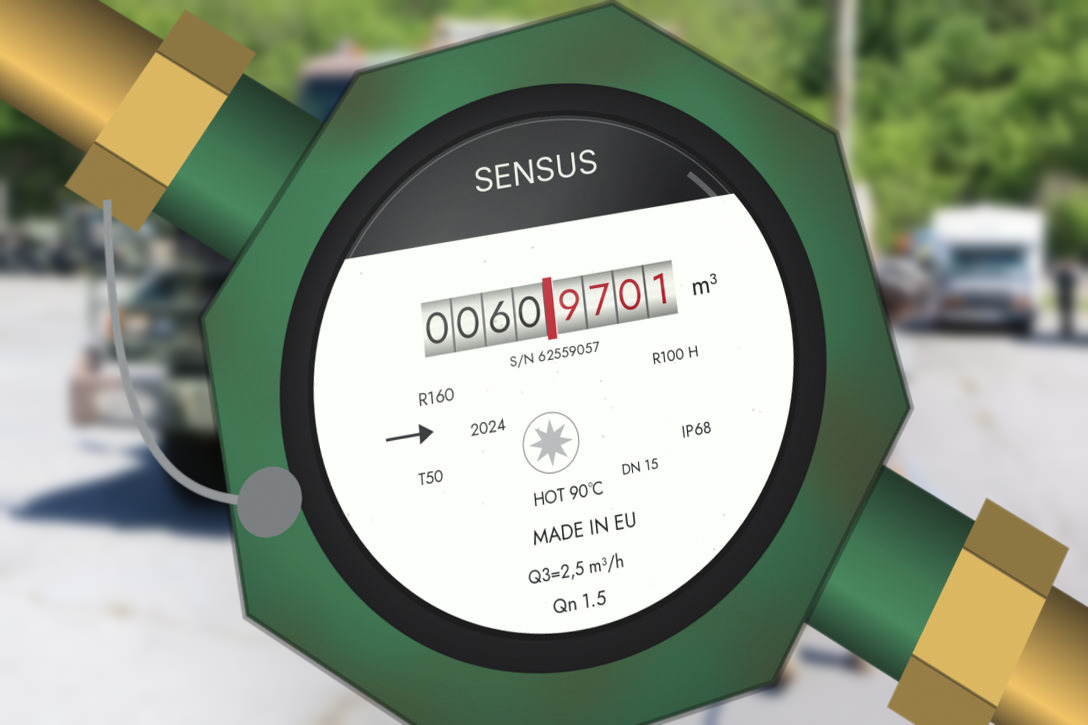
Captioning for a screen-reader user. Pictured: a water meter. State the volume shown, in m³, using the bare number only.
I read 60.9701
